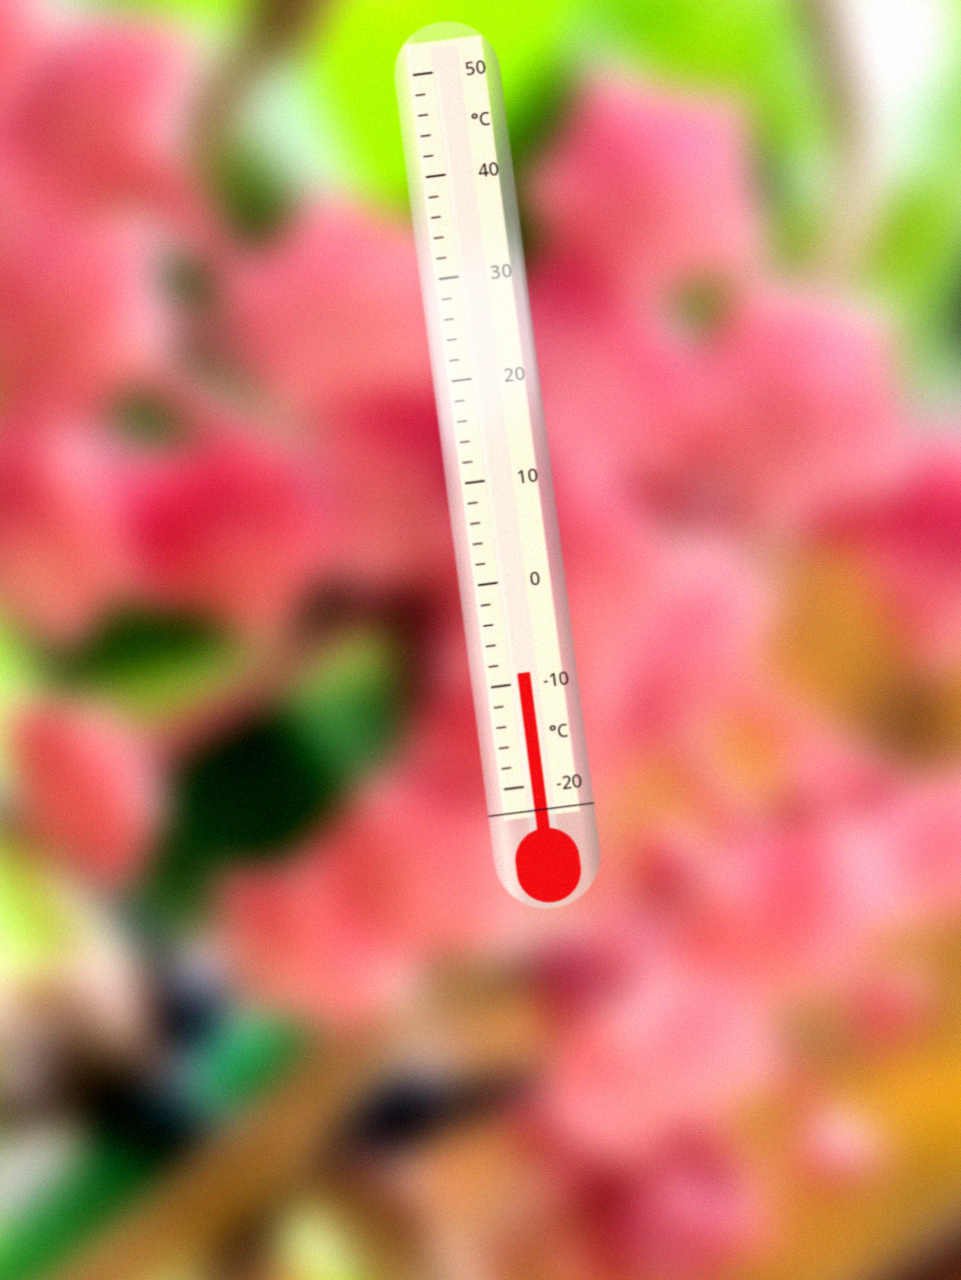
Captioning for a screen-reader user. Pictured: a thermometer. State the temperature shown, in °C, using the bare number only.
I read -9
